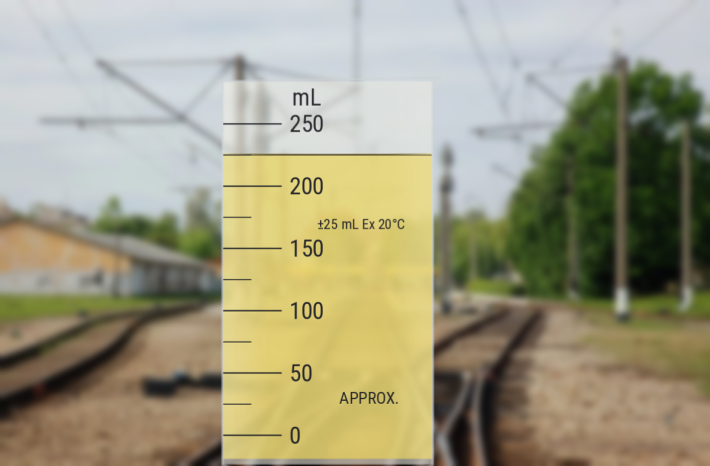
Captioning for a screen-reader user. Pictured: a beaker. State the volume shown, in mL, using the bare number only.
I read 225
